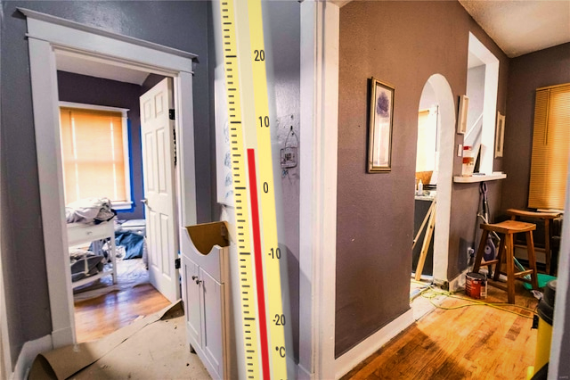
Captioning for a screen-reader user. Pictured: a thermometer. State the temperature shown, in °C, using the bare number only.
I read 6
